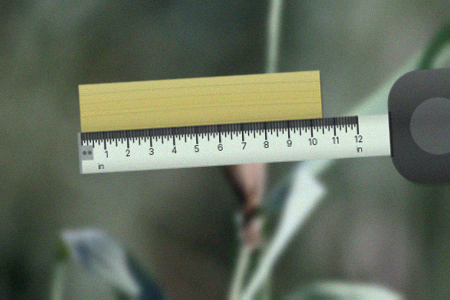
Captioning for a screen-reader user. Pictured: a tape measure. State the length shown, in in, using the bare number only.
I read 10.5
